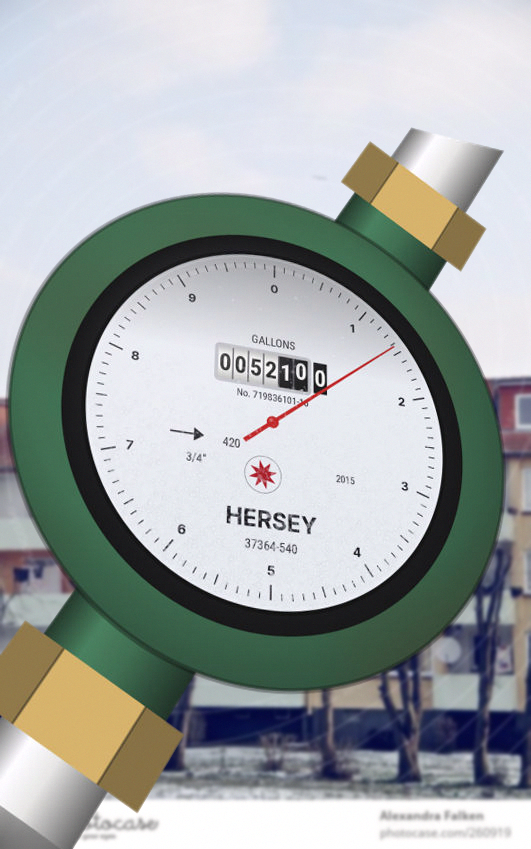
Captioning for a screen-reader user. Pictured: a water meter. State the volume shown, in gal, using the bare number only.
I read 52101.4
